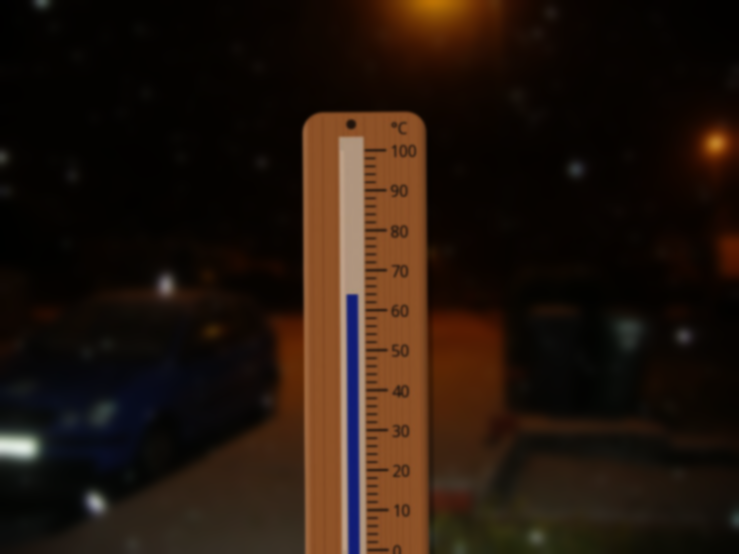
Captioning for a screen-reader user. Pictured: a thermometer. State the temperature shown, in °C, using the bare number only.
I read 64
